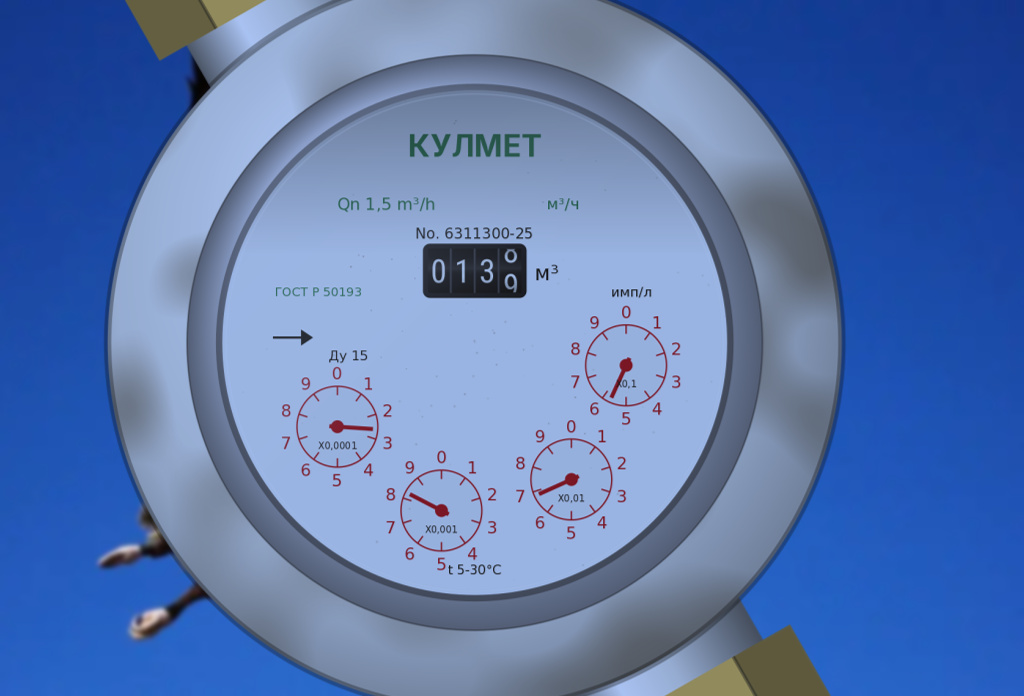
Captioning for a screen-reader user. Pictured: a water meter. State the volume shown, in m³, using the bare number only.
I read 138.5682
